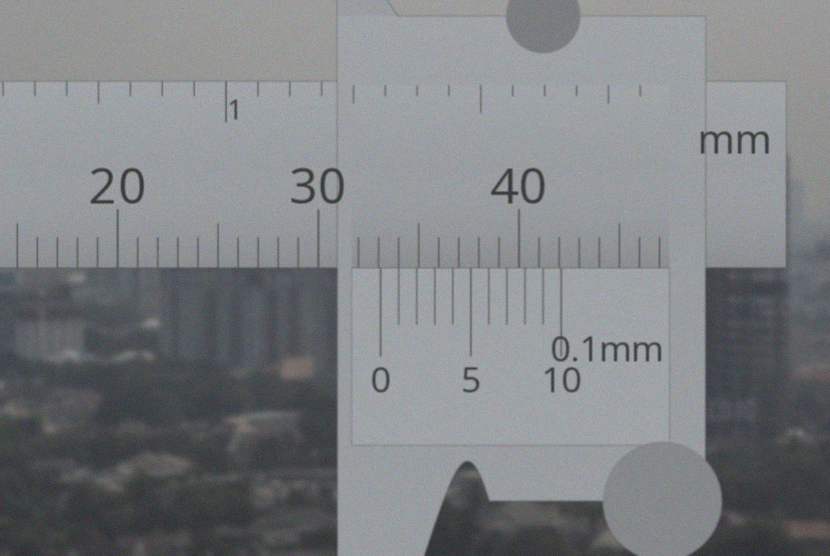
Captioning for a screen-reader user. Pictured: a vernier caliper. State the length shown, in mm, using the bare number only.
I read 33.1
